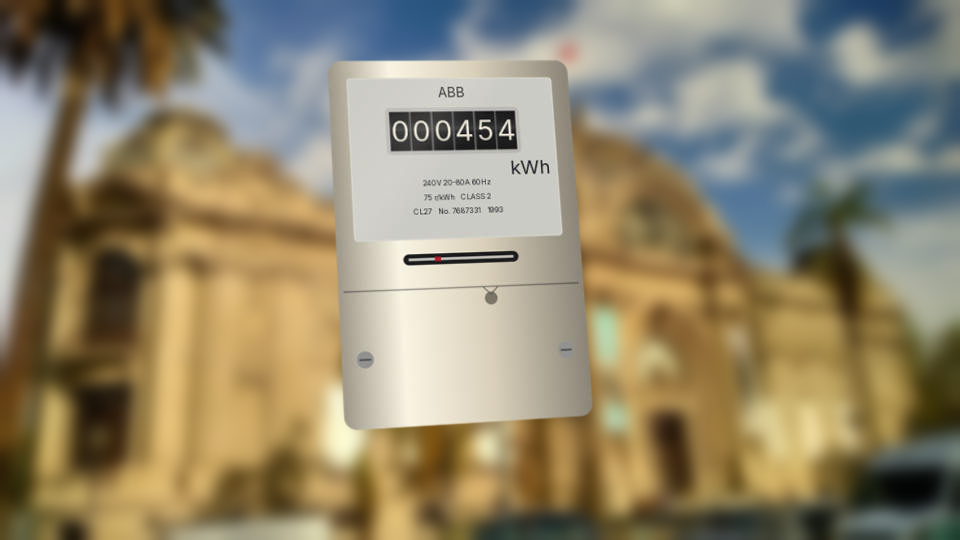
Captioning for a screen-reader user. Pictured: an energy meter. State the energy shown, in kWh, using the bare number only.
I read 454
